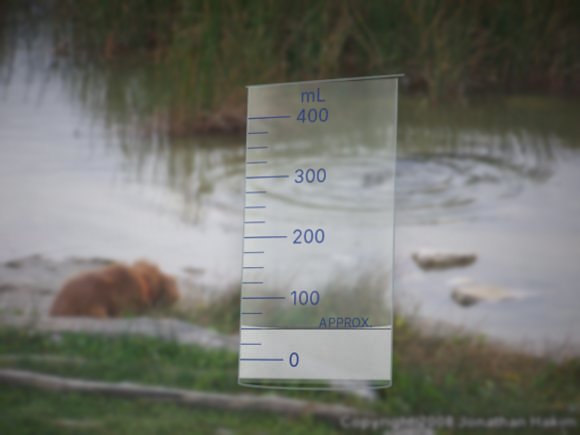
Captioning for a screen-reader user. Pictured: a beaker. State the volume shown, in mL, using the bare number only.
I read 50
